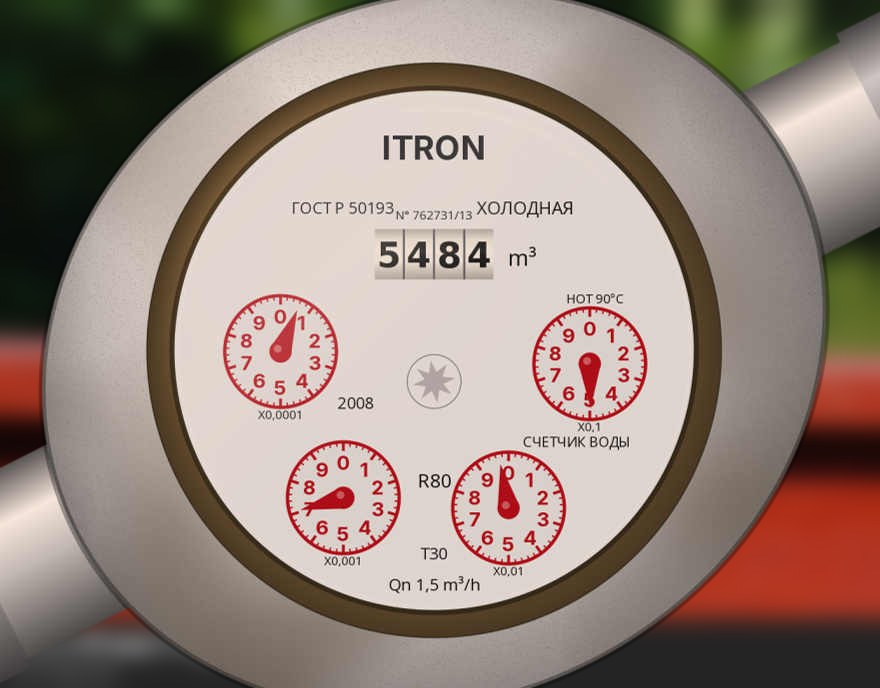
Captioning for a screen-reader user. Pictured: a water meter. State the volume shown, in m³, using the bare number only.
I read 5484.4970
